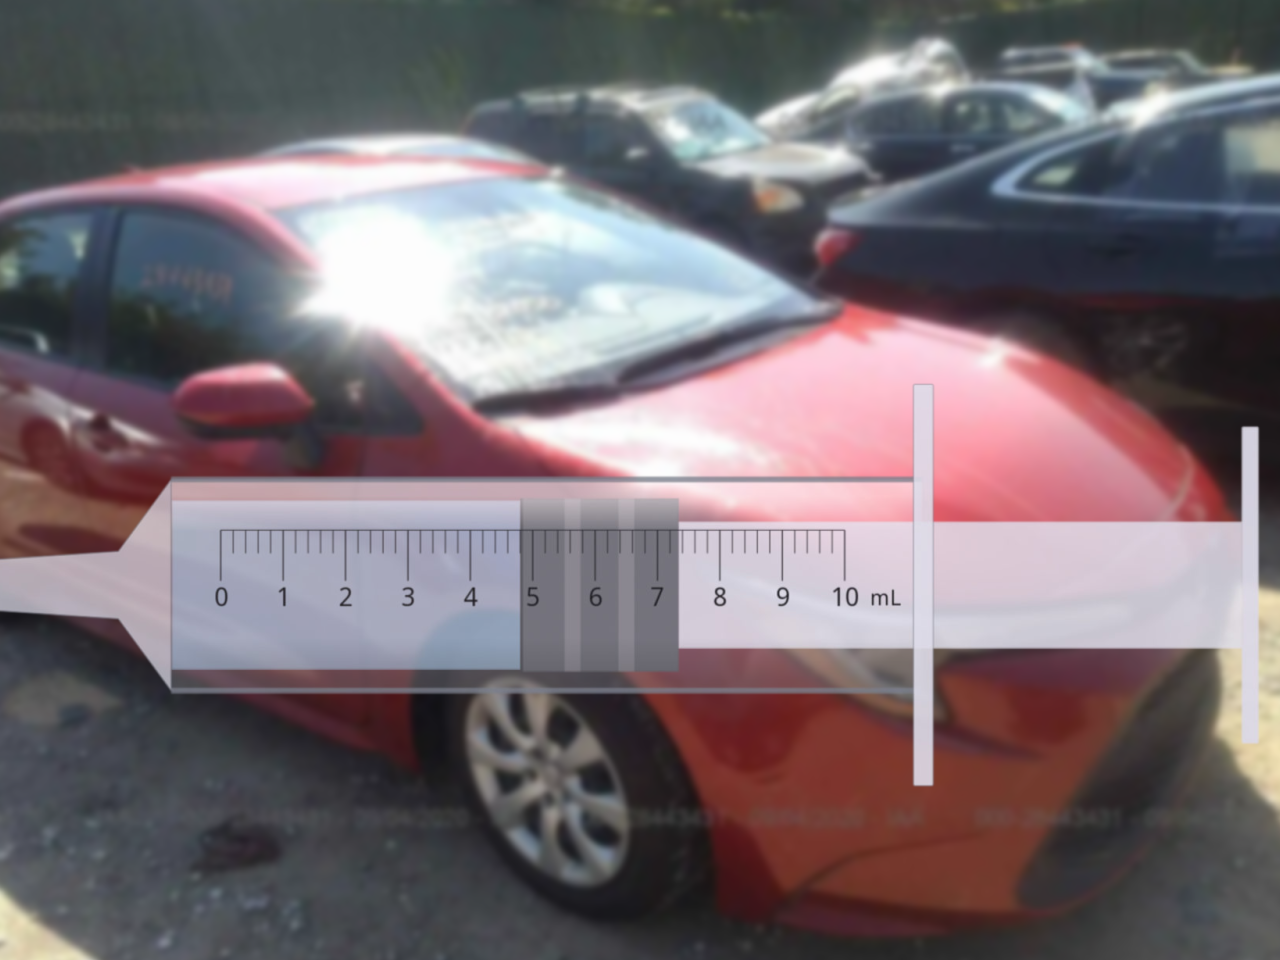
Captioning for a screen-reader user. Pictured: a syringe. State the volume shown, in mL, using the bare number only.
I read 4.8
